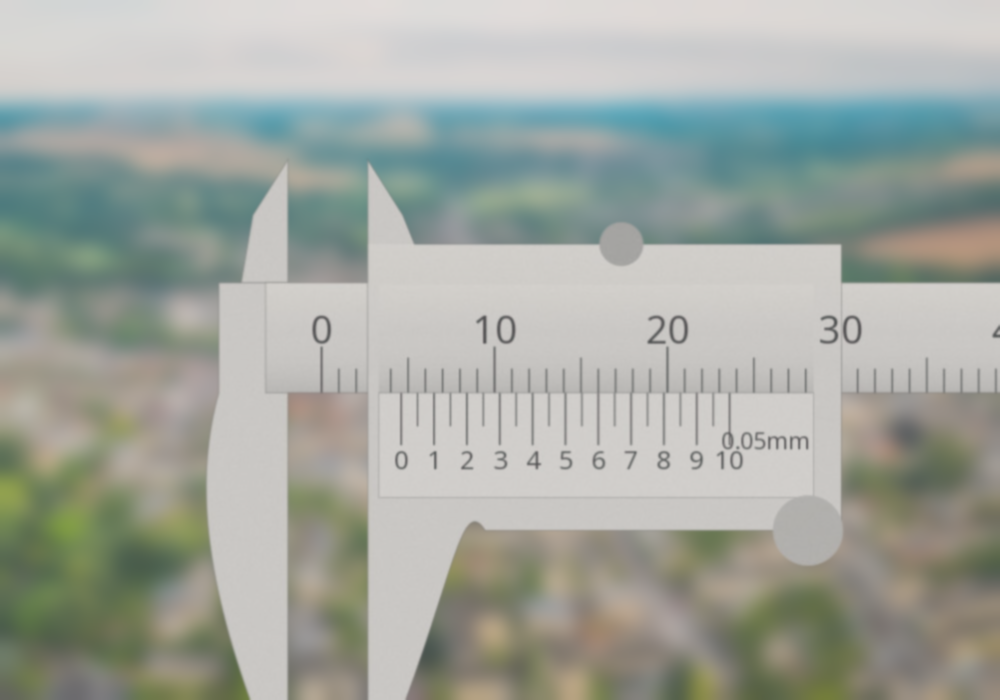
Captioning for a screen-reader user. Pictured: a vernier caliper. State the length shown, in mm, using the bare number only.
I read 4.6
